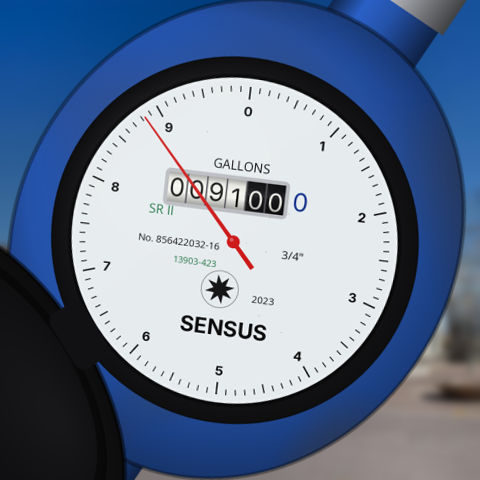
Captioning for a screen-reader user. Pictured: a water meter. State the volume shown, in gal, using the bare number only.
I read 90998.8
